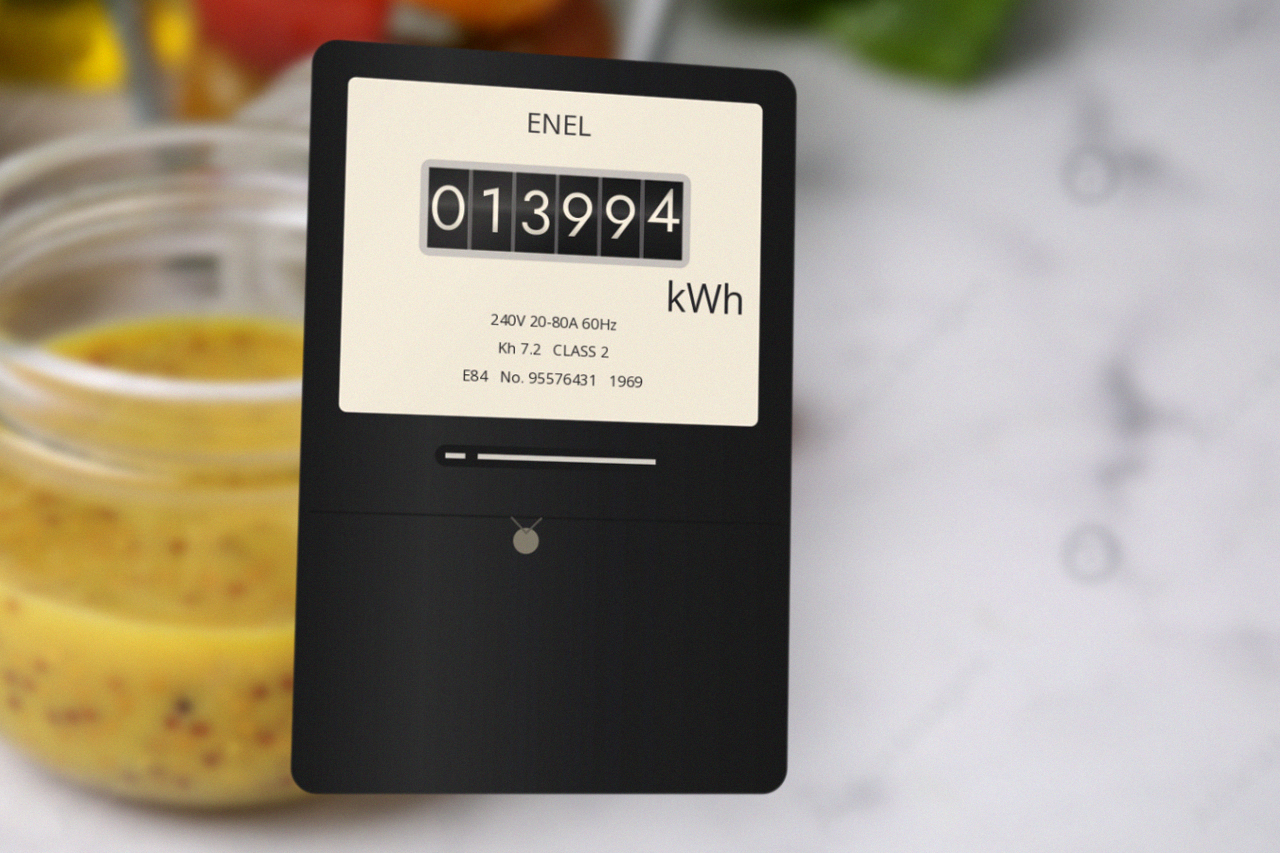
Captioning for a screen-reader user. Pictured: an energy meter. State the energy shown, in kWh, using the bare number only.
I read 13994
